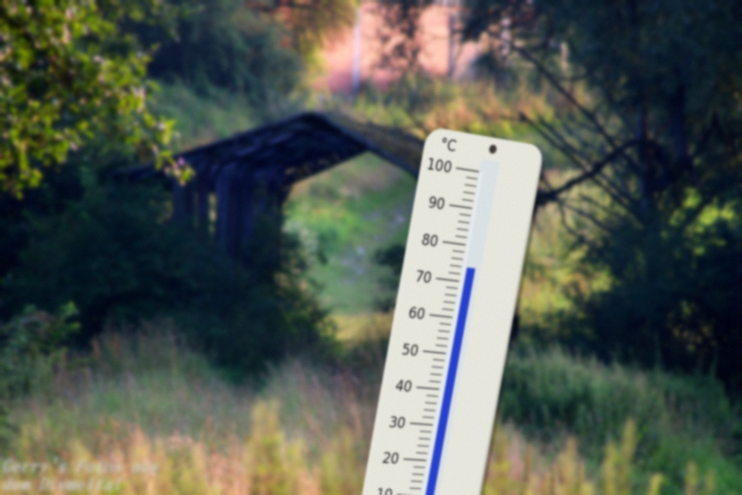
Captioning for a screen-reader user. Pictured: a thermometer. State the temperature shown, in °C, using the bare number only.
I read 74
